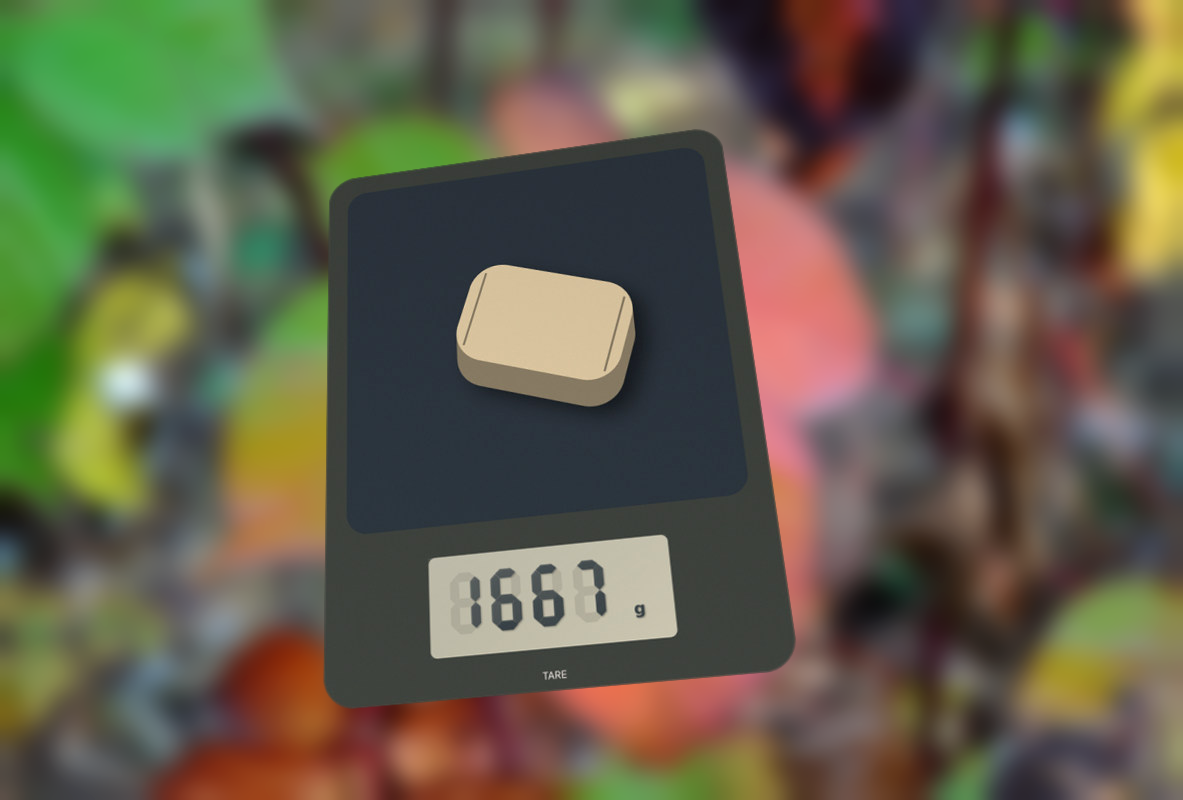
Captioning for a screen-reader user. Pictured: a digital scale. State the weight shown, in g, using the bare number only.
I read 1667
